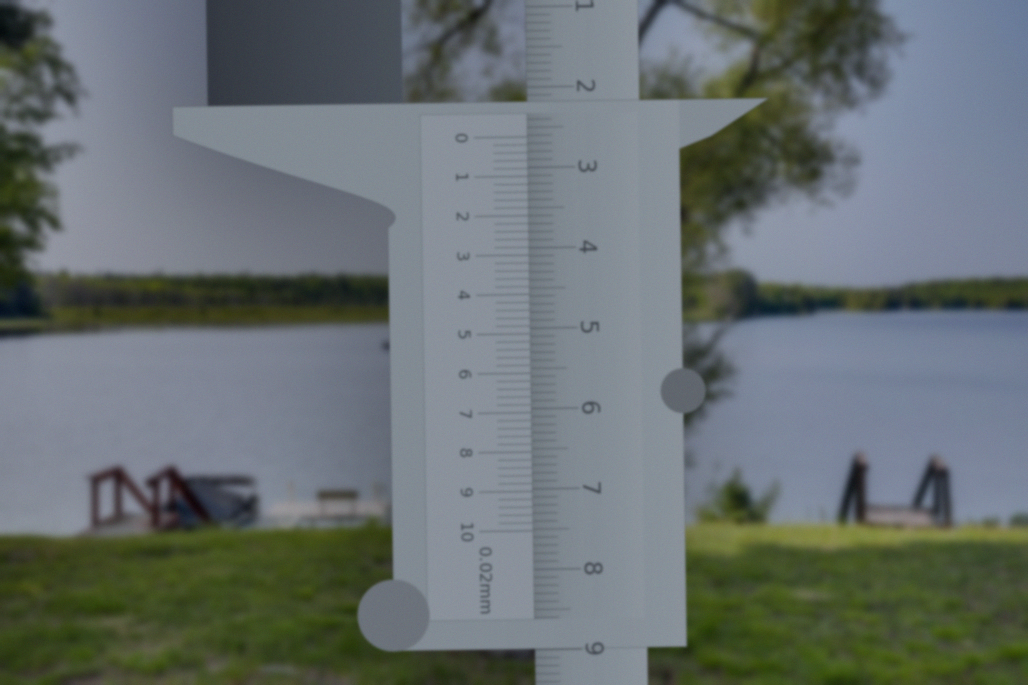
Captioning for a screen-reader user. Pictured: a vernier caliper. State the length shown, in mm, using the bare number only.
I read 26.2
